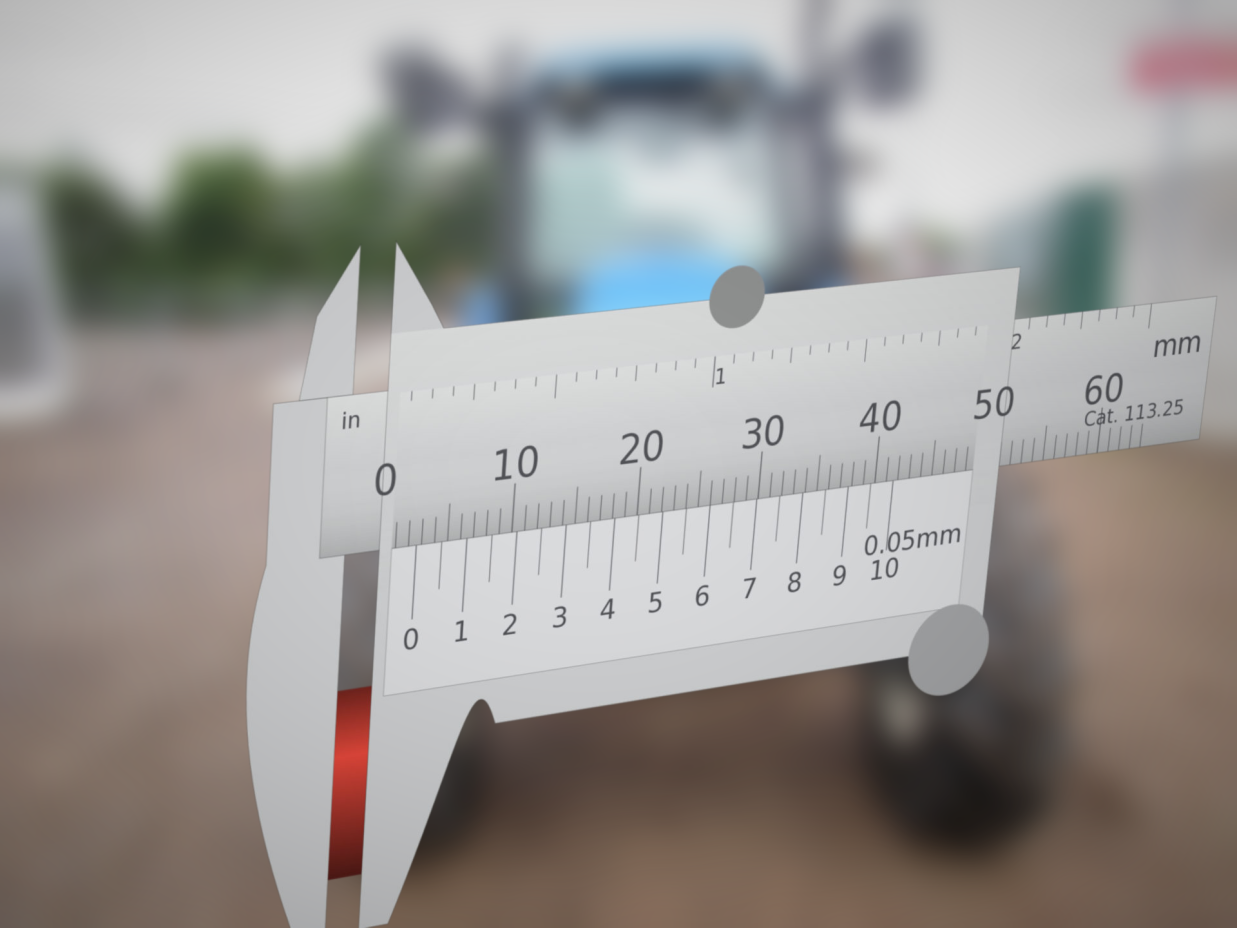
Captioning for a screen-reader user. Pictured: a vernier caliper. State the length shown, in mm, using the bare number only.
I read 2.6
